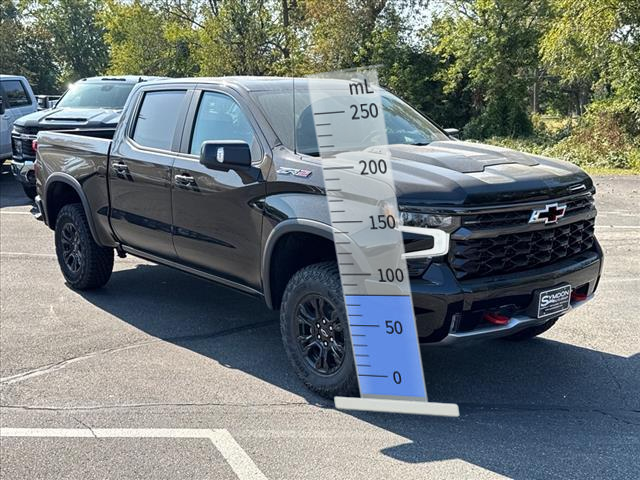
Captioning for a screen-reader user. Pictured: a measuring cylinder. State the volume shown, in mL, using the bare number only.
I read 80
